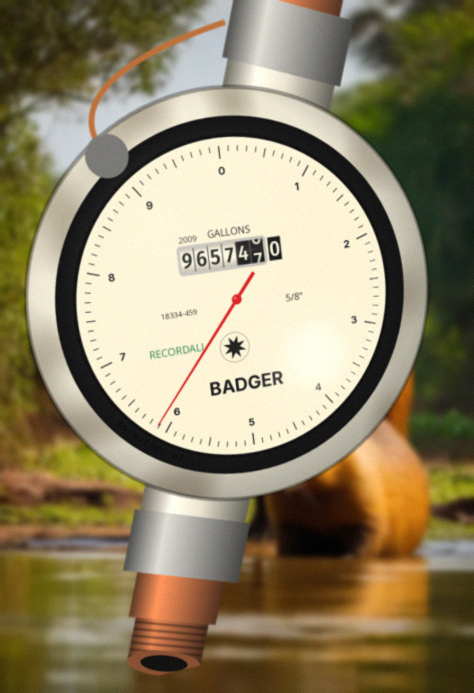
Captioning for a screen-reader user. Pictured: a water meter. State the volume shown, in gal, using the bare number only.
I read 9657466.1
